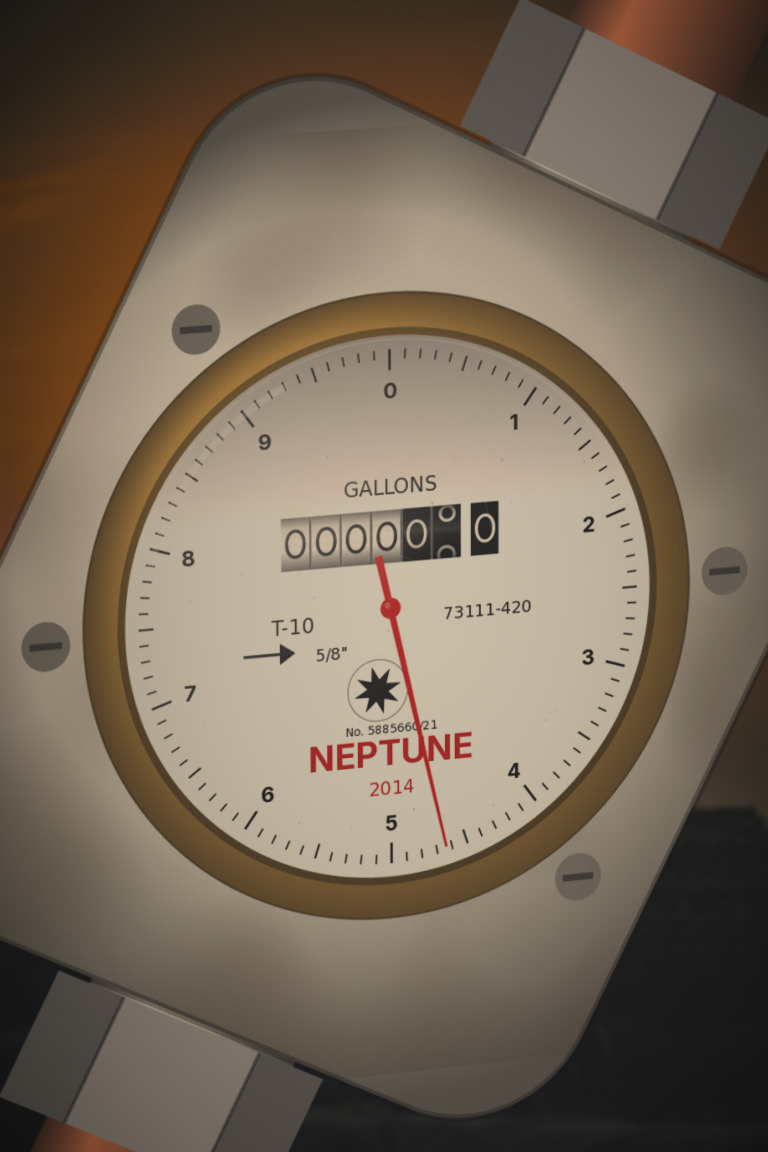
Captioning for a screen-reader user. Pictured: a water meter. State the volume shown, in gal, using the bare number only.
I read 84.6
